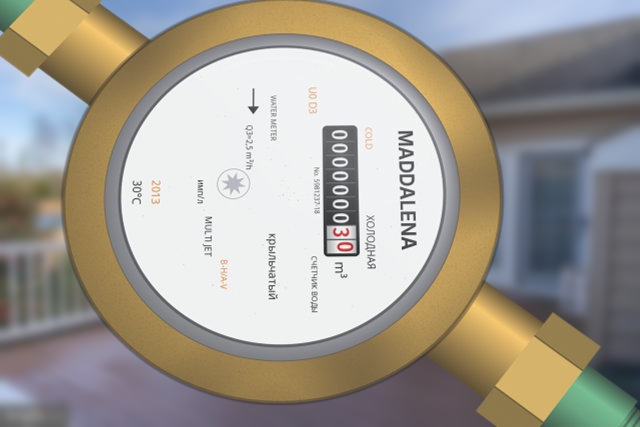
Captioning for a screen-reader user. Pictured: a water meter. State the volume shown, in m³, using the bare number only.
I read 0.30
